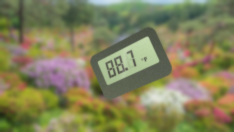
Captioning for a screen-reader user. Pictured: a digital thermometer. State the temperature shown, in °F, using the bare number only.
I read 88.7
